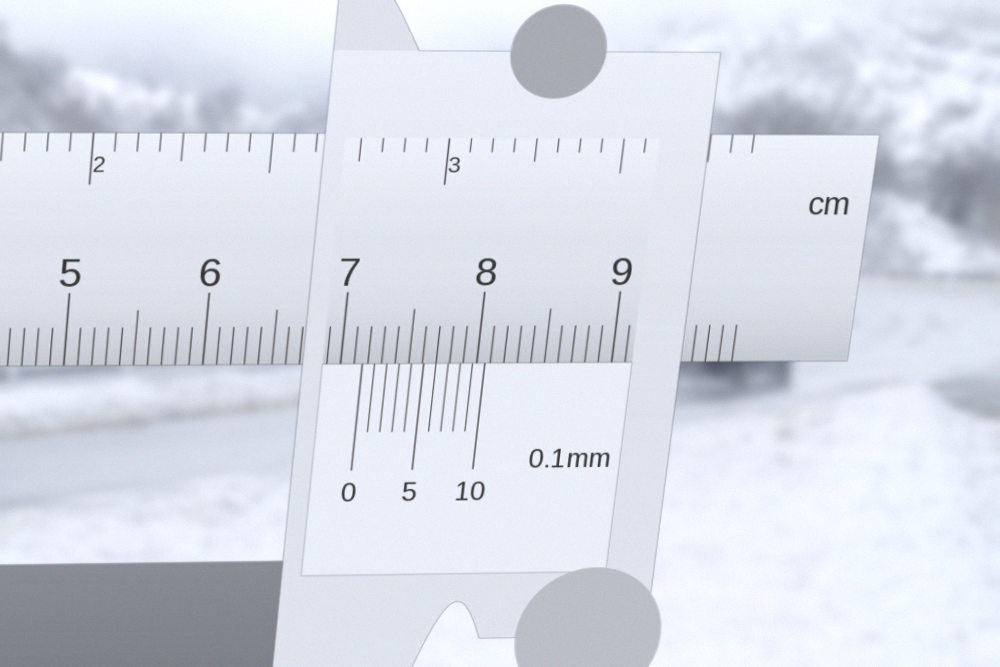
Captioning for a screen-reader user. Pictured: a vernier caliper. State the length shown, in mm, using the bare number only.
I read 71.6
